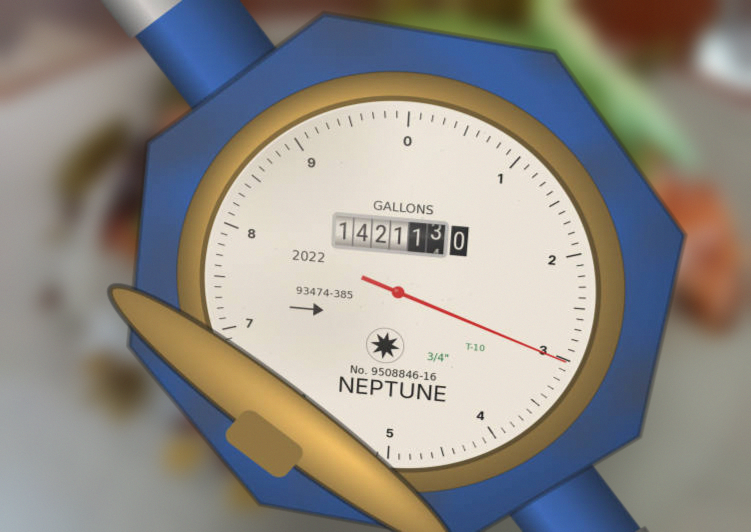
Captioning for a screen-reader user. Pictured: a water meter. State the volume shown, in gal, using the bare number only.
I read 1421133.0
